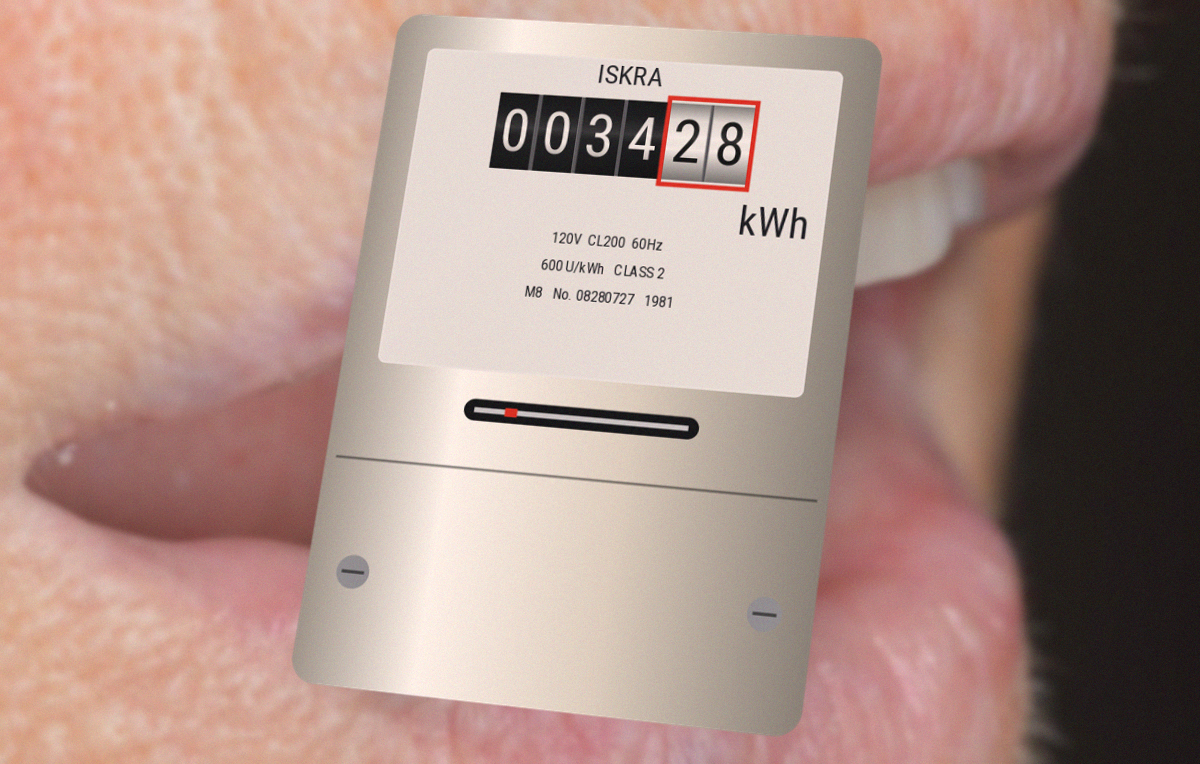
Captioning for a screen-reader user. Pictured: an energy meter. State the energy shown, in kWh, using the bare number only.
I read 34.28
